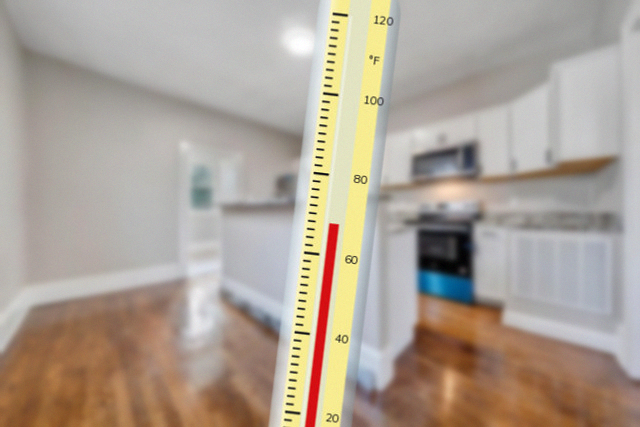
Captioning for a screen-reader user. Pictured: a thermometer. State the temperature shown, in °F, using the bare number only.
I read 68
